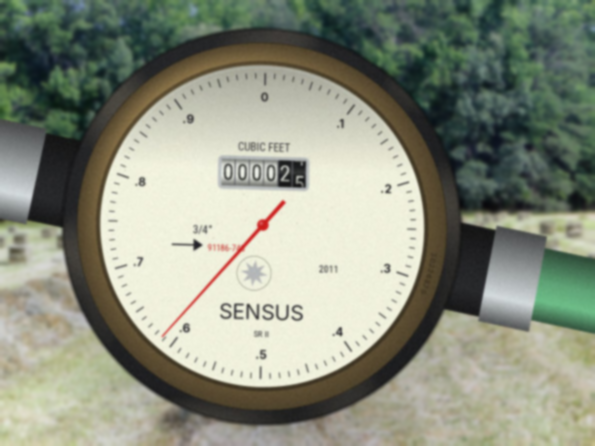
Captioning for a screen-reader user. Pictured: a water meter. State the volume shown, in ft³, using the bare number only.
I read 24.61
